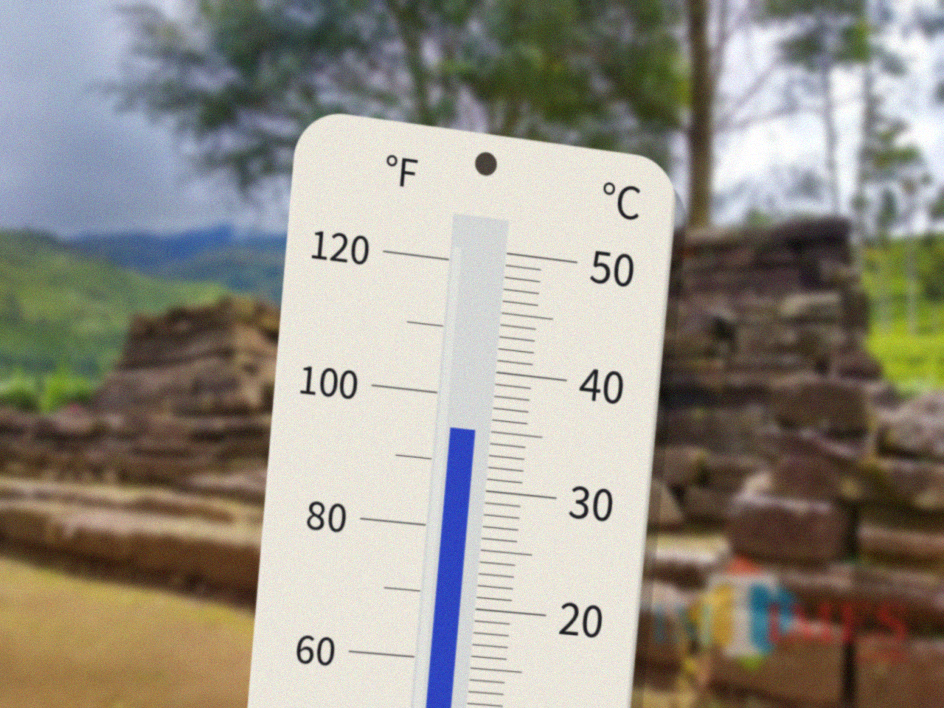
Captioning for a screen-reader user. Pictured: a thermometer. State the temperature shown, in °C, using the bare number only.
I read 35
